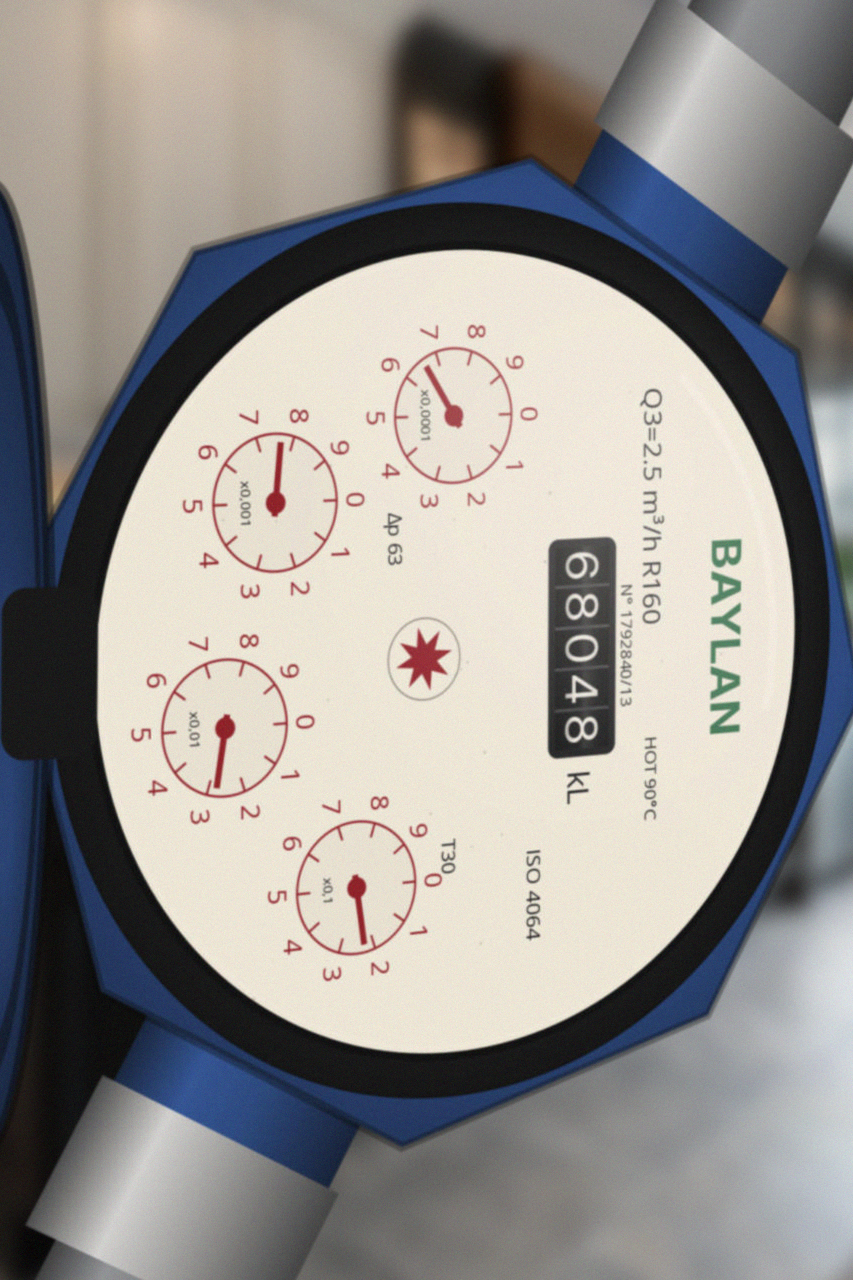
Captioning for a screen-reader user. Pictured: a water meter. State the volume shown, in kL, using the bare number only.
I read 68048.2276
